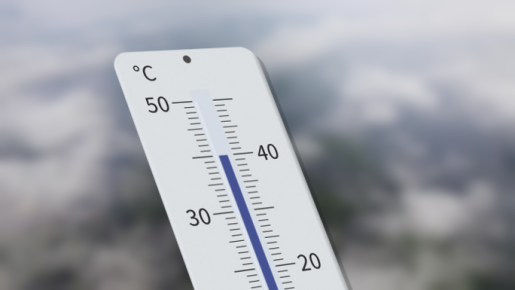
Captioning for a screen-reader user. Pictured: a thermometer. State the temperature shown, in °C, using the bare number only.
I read 40
